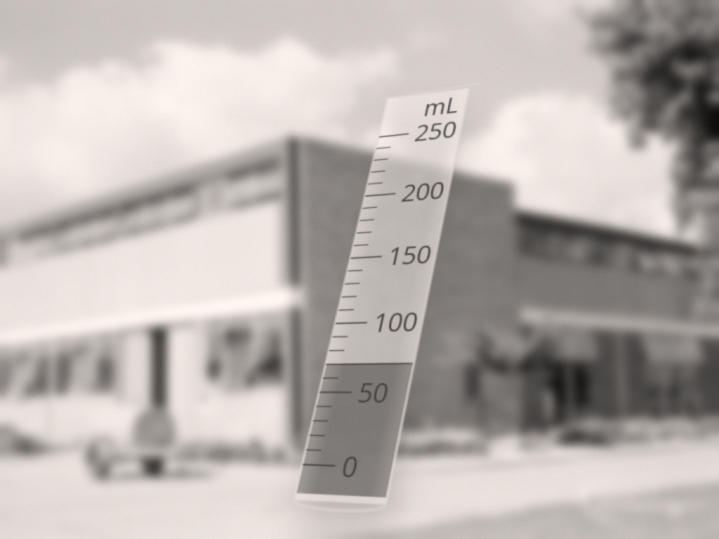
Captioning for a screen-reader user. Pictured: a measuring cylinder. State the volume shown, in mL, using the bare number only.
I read 70
